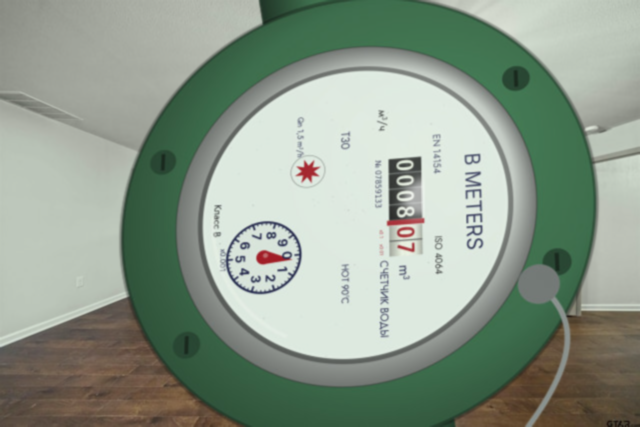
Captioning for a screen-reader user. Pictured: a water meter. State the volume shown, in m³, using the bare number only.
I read 8.070
